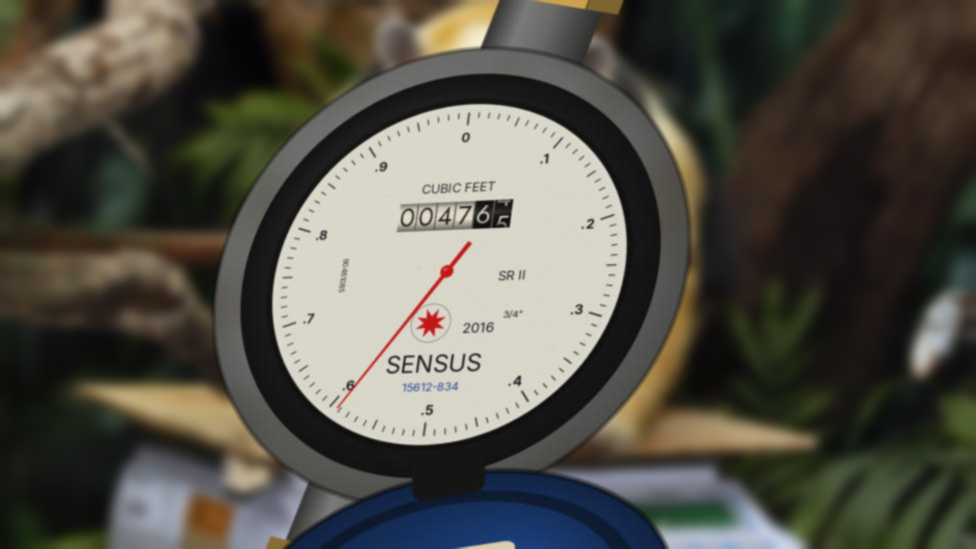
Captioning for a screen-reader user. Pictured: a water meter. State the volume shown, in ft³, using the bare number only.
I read 4764.59
